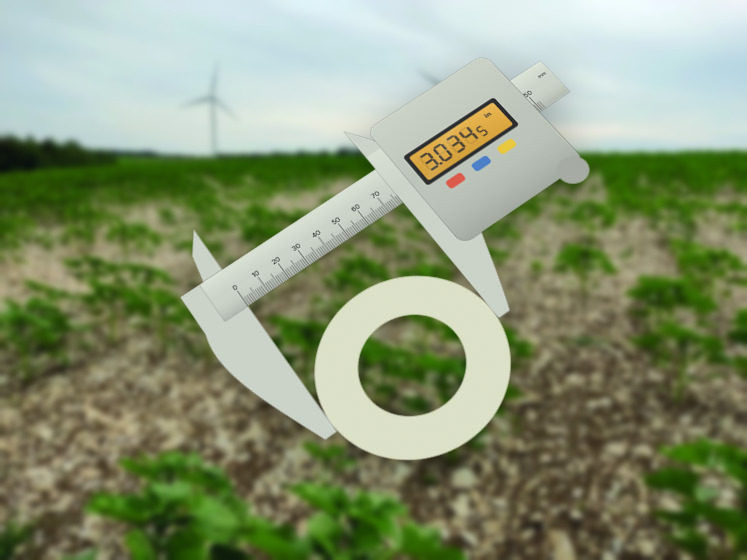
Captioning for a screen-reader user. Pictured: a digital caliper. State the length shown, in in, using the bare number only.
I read 3.0345
